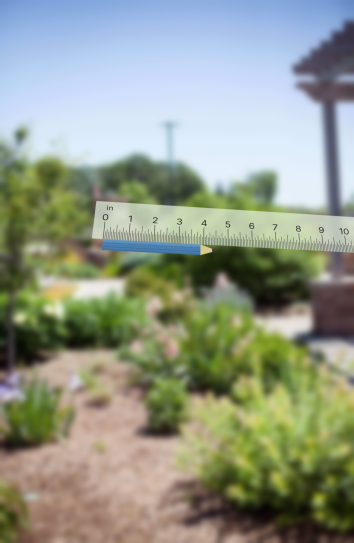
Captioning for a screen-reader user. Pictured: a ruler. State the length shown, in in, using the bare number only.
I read 4.5
